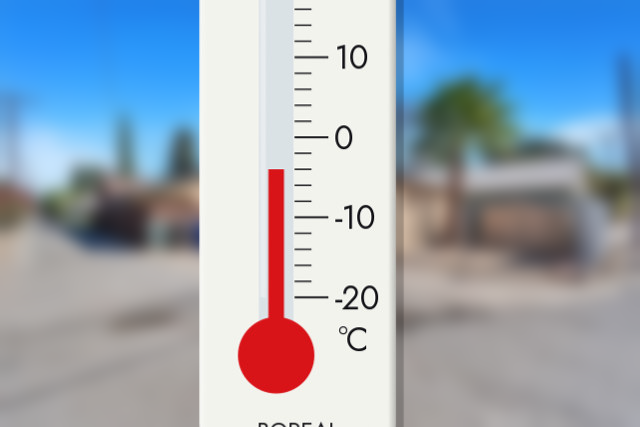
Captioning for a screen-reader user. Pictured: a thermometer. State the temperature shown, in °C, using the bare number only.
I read -4
